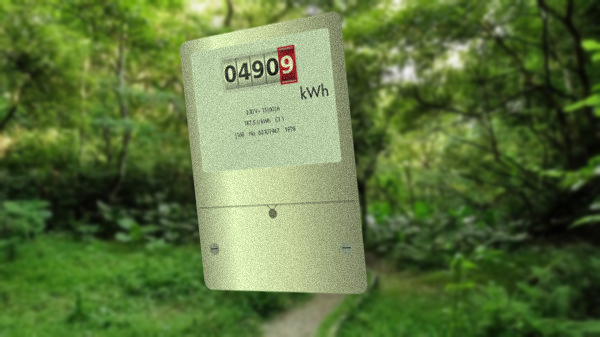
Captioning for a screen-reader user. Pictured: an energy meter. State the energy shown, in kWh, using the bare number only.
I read 490.9
